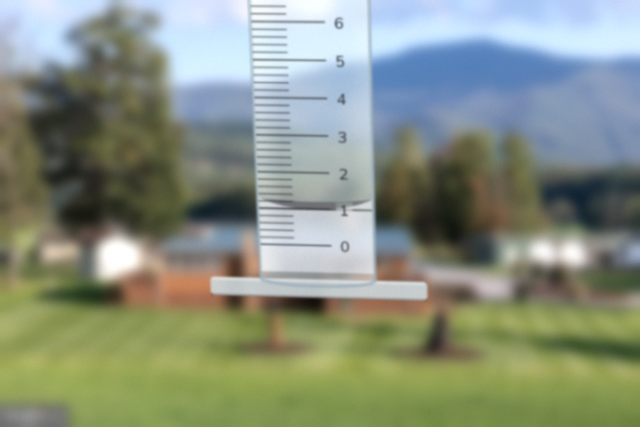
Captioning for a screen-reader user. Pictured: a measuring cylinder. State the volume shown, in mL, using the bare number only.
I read 1
